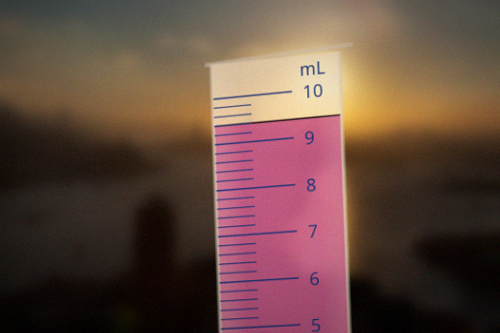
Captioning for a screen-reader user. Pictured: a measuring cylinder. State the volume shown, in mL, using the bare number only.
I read 9.4
